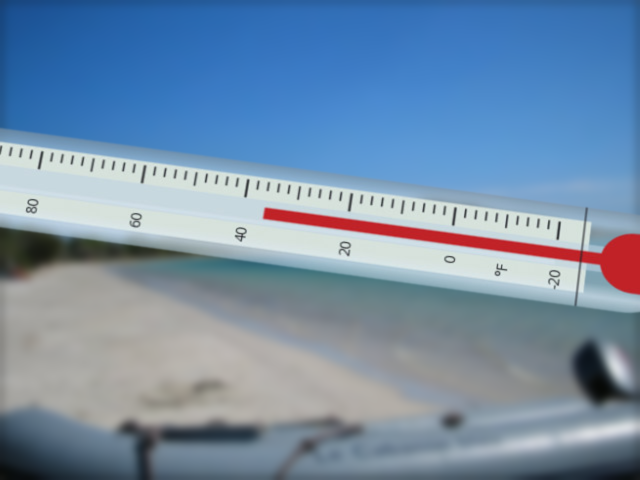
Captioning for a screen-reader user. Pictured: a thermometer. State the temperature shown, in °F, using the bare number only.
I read 36
